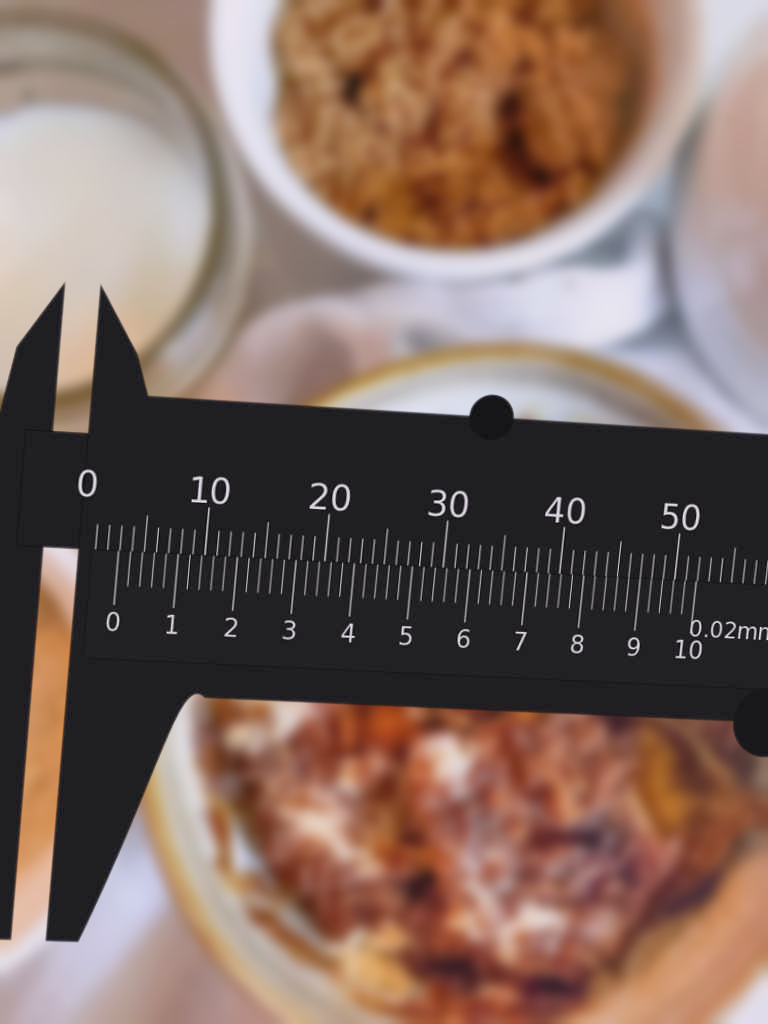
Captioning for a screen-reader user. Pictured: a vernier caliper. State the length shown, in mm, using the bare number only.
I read 2.9
